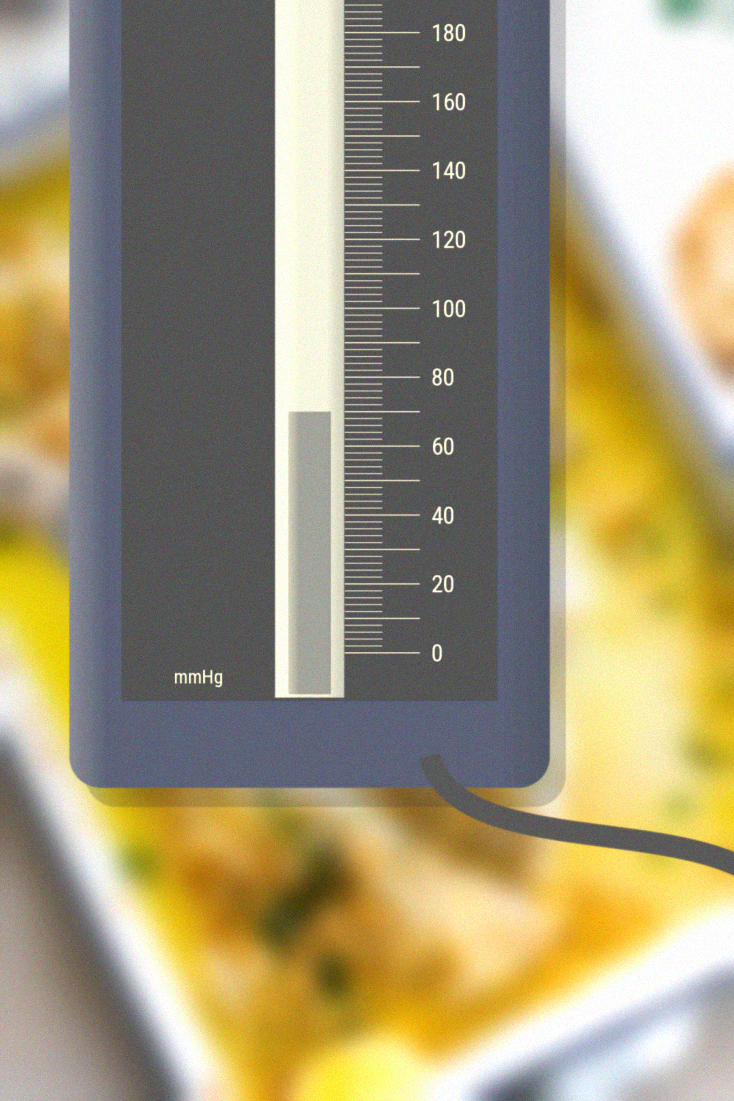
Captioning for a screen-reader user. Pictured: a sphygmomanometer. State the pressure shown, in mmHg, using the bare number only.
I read 70
